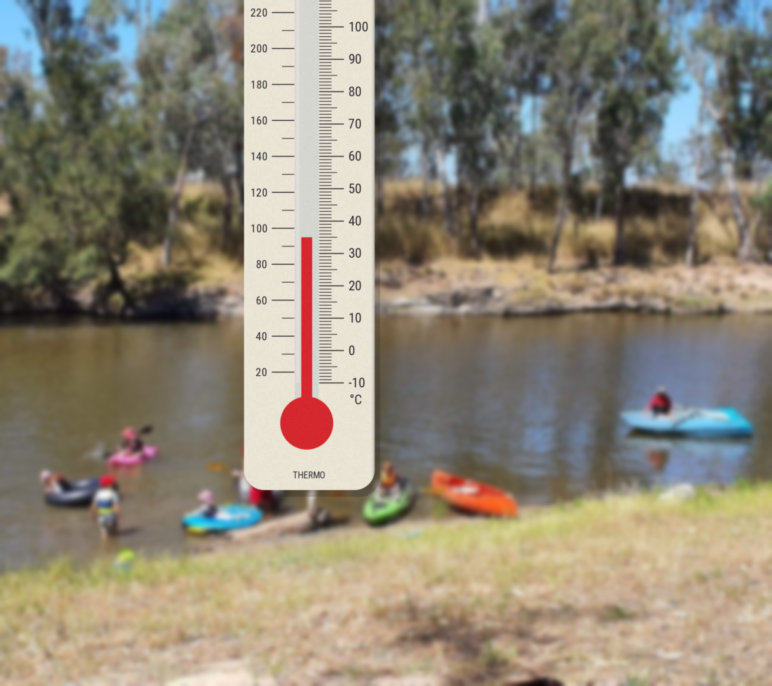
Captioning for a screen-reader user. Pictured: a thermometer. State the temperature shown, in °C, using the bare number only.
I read 35
